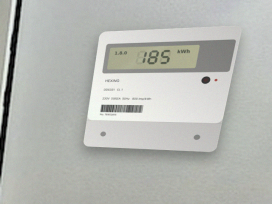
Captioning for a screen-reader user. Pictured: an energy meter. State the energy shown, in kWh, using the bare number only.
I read 185
